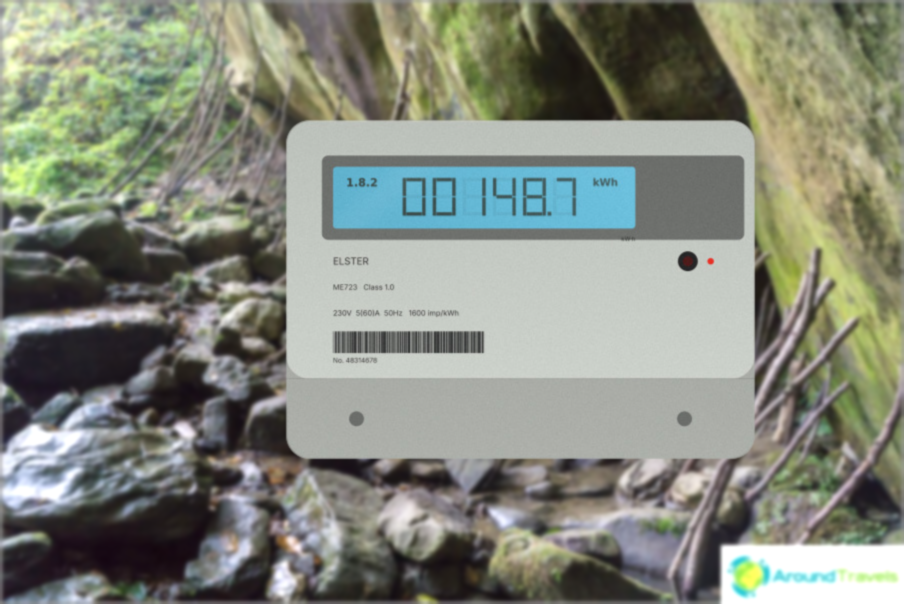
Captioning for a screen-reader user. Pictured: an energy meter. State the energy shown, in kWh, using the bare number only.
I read 148.7
